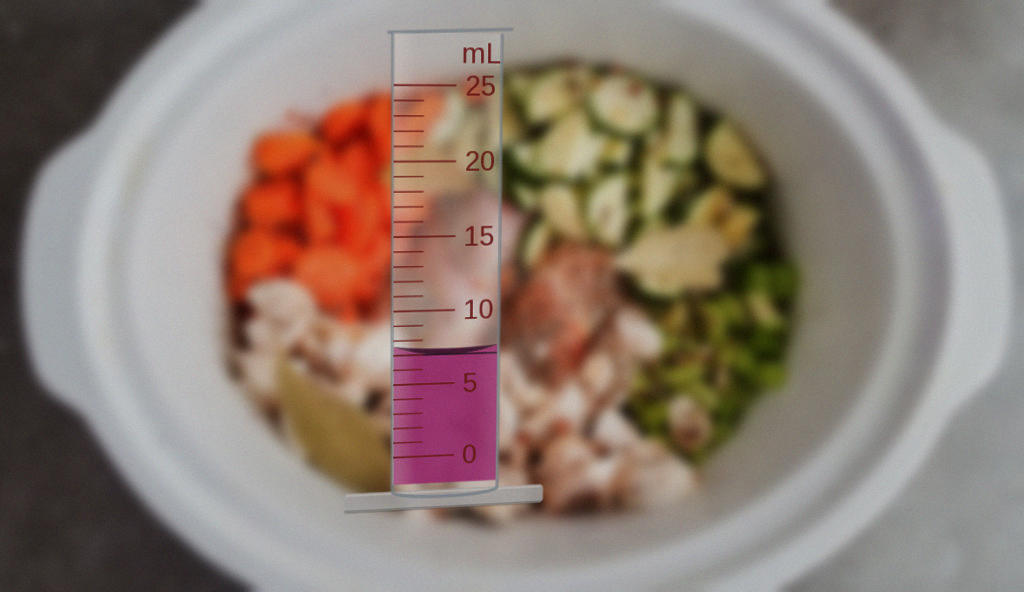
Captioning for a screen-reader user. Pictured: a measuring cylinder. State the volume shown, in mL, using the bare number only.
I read 7
